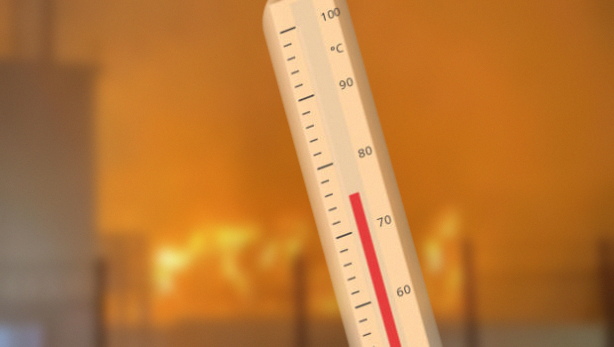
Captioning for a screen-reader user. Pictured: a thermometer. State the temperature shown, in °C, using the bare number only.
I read 75
